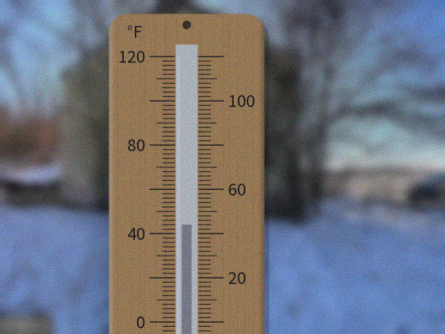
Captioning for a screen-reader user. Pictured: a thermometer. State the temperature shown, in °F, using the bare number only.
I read 44
